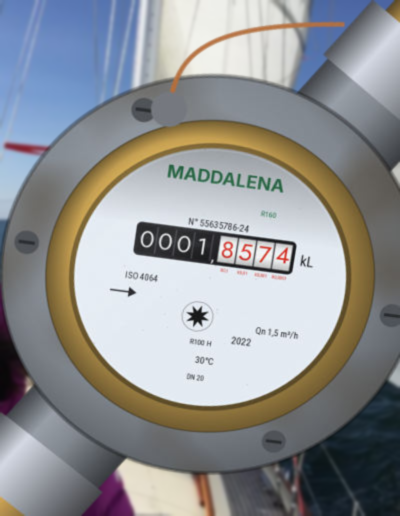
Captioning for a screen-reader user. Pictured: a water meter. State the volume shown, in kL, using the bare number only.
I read 1.8574
